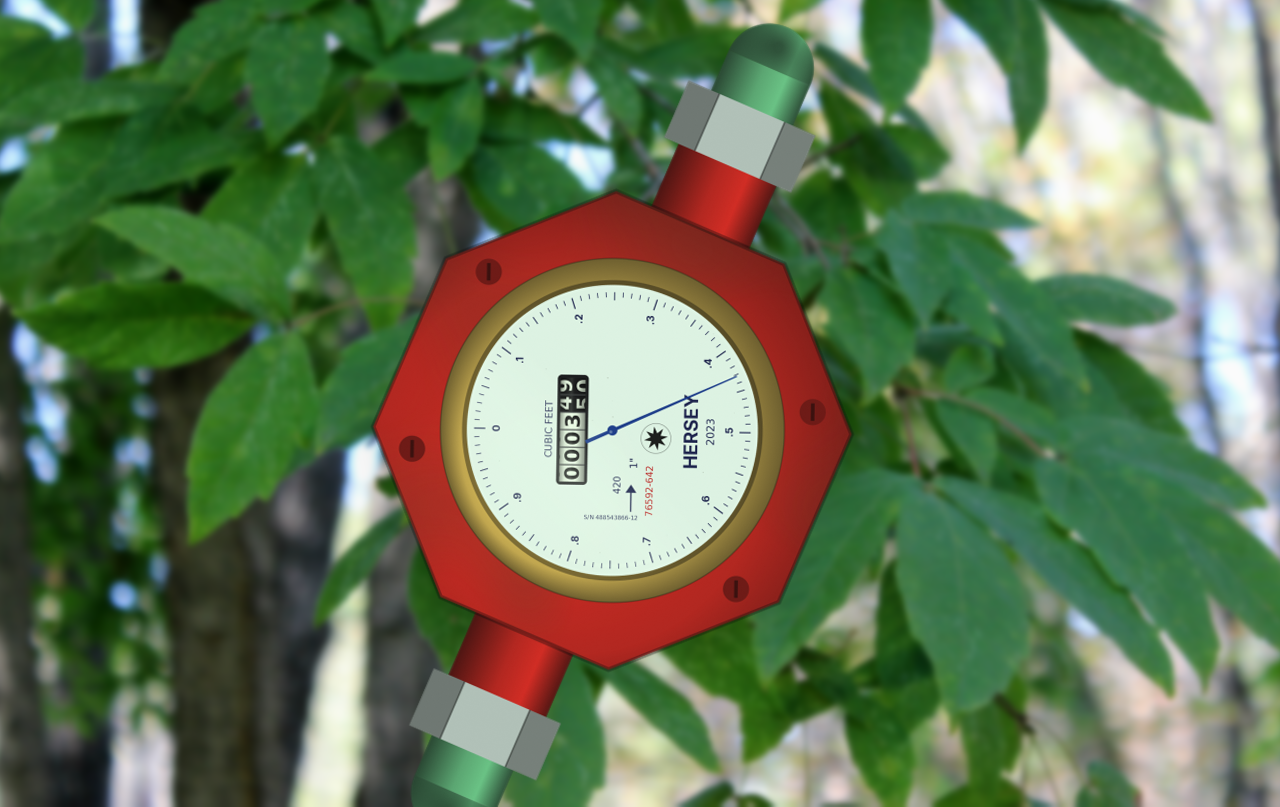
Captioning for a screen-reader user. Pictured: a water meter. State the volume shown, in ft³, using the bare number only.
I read 349.43
